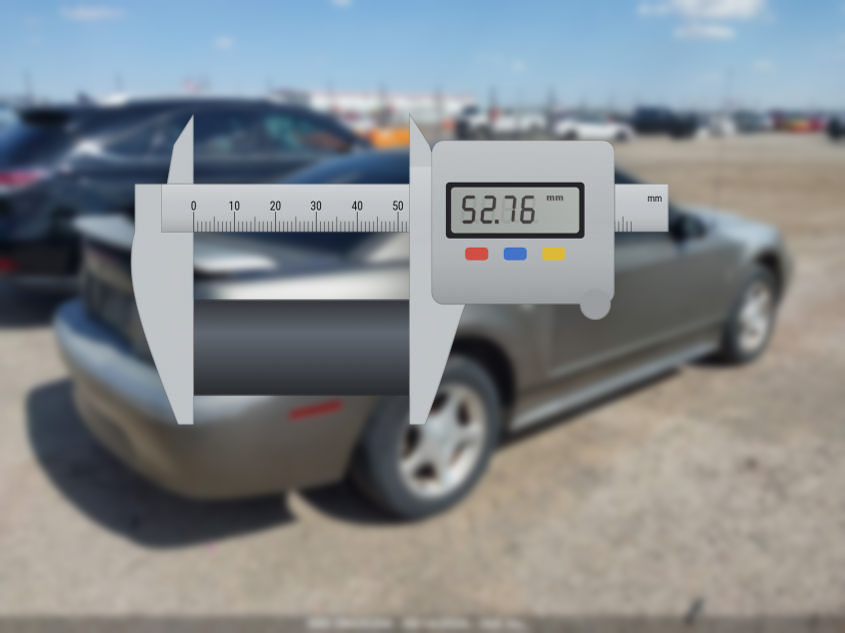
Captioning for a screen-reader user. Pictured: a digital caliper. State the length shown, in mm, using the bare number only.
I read 52.76
